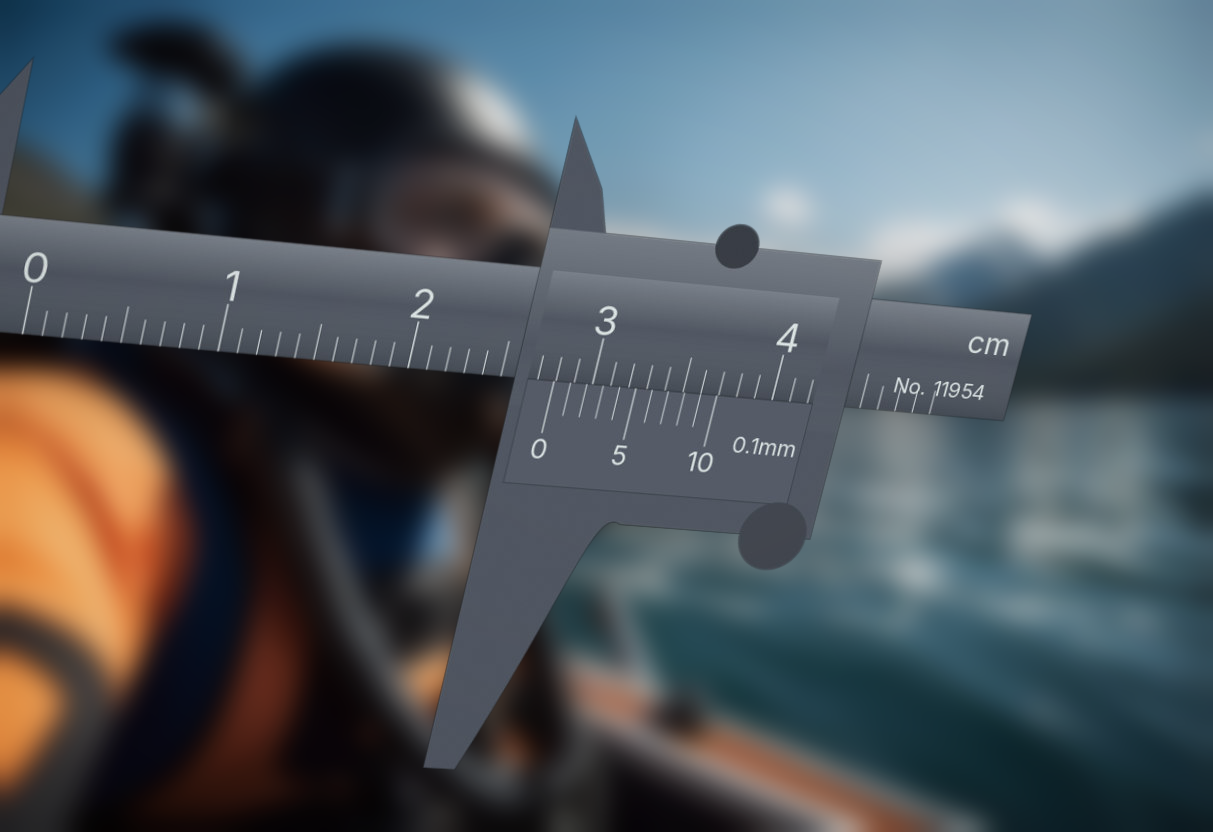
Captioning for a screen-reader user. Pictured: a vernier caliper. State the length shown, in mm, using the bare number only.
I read 27.9
